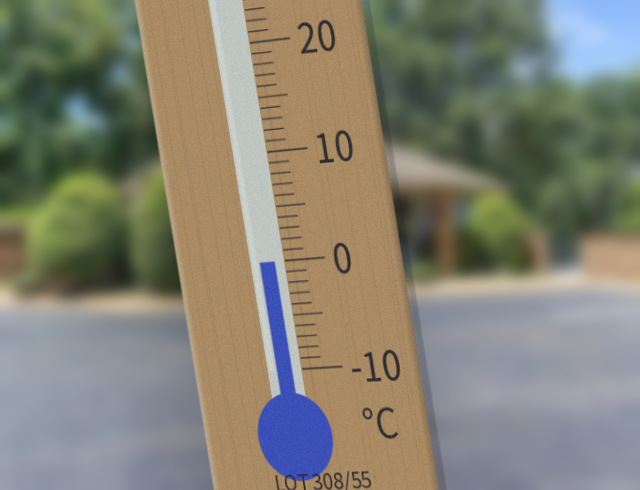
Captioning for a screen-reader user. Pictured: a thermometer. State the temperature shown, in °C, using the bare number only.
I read 0
